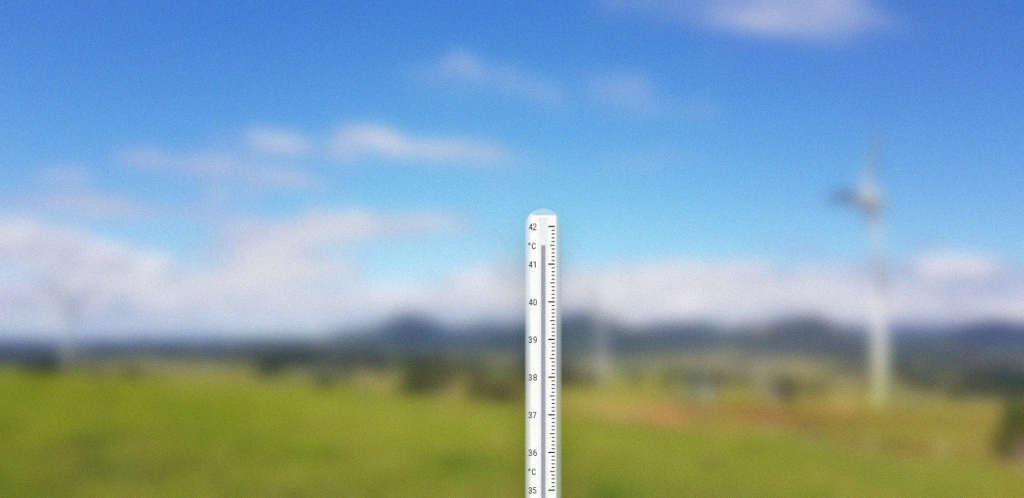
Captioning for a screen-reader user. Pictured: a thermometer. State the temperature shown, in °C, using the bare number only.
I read 41.5
